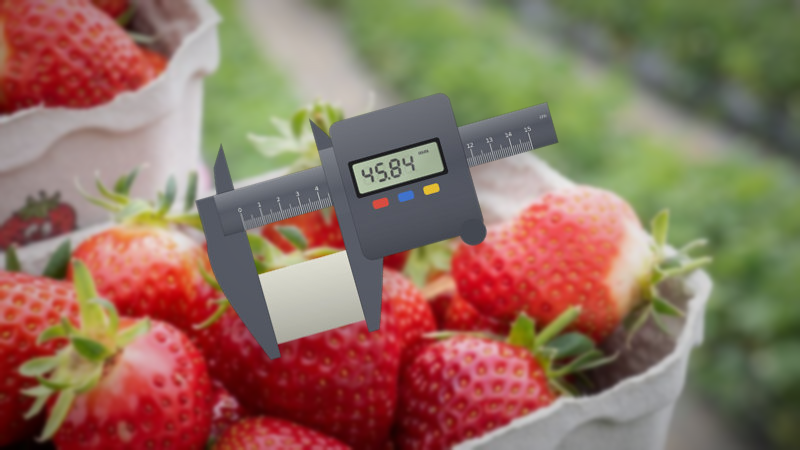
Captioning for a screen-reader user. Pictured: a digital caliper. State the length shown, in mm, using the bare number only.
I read 45.84
